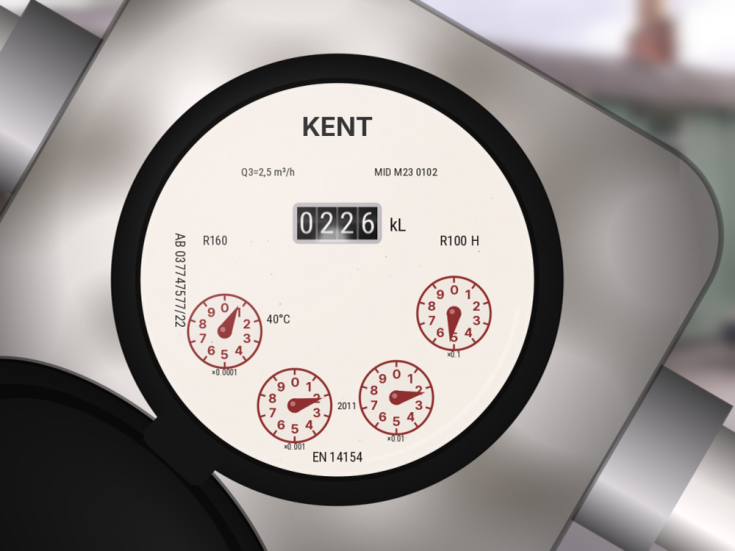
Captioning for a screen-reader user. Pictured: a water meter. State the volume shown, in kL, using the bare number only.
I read 226.5220
